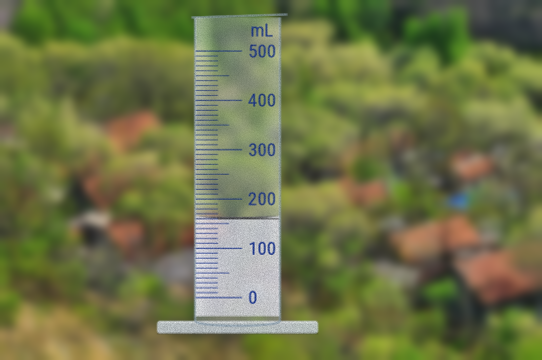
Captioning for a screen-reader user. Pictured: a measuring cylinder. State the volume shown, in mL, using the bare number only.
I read 160
